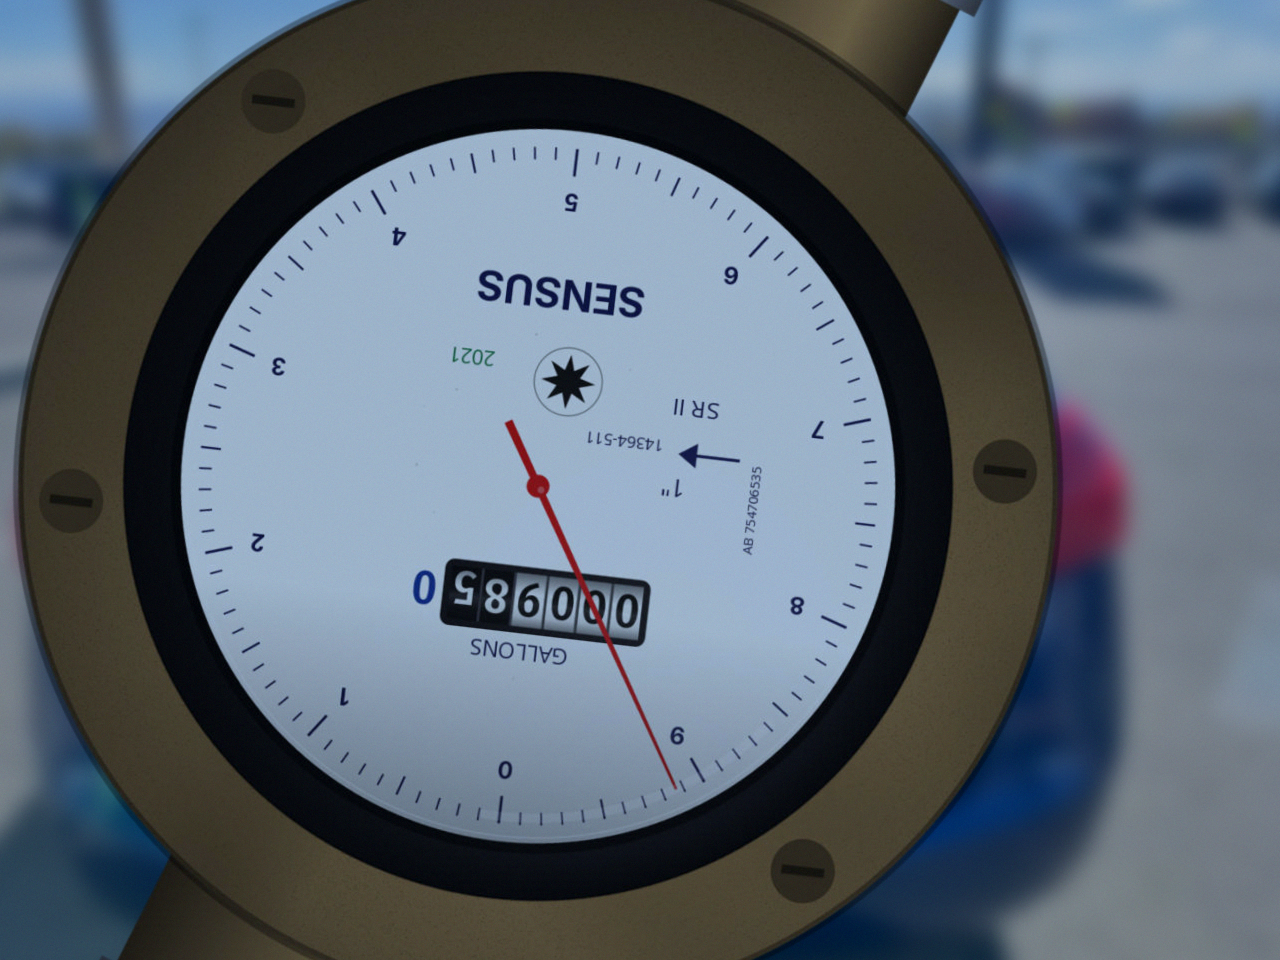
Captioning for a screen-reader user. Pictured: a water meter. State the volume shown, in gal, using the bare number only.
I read 9849.1
